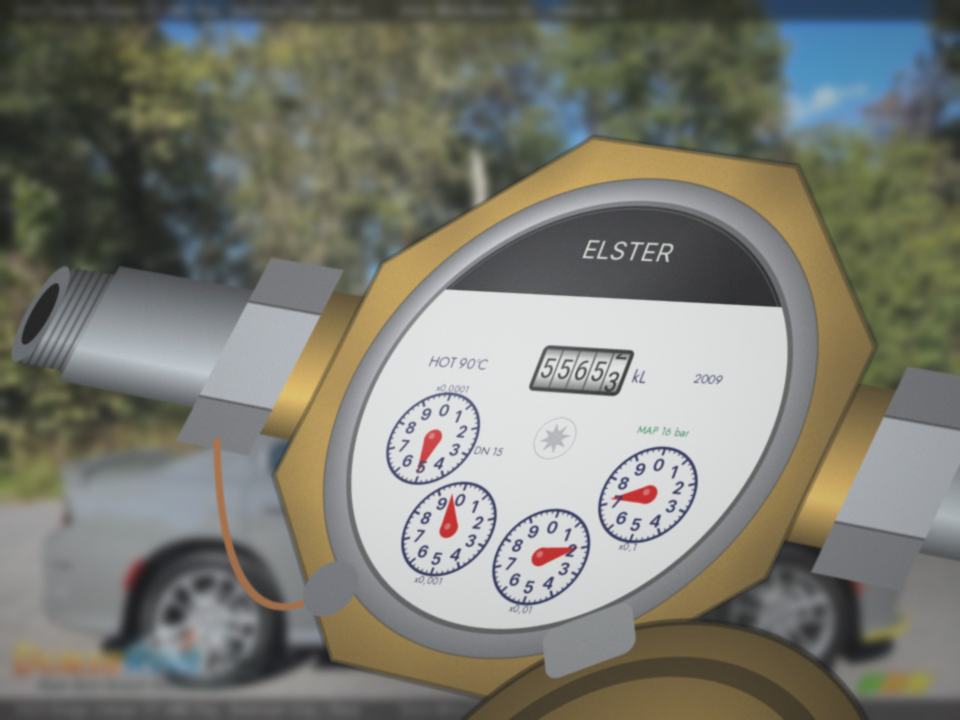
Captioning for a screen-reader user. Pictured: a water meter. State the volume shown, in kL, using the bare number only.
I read 55652.7195
